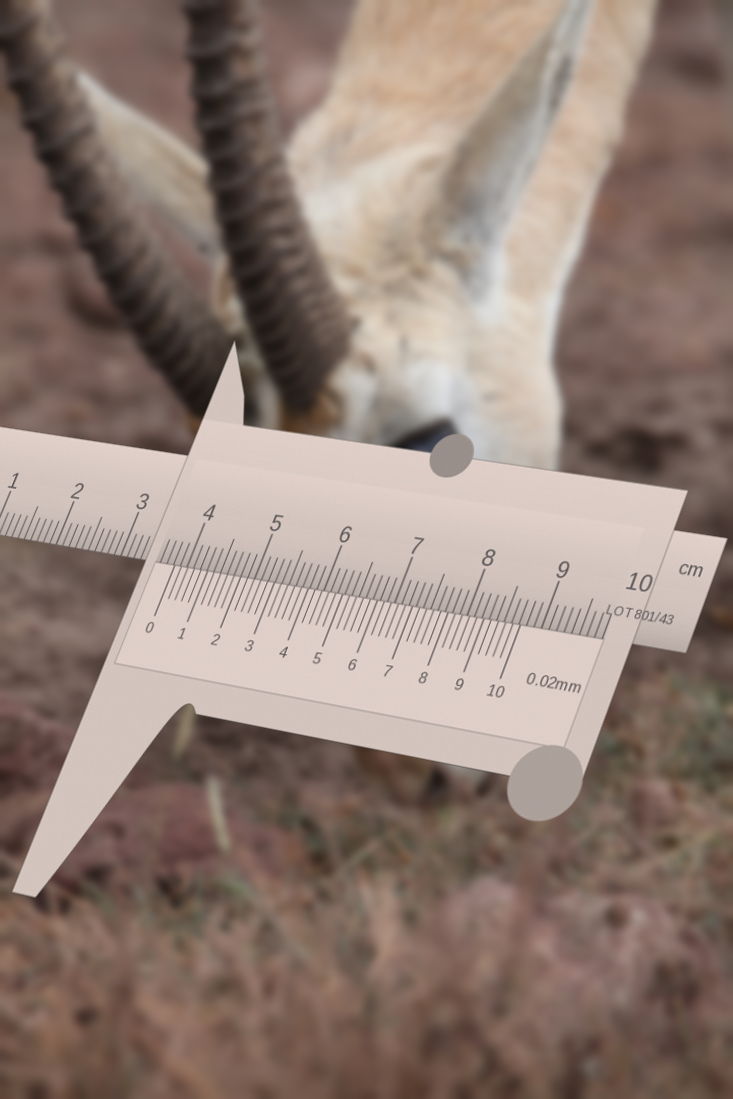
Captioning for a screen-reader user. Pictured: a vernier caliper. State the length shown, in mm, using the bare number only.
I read 38.2
